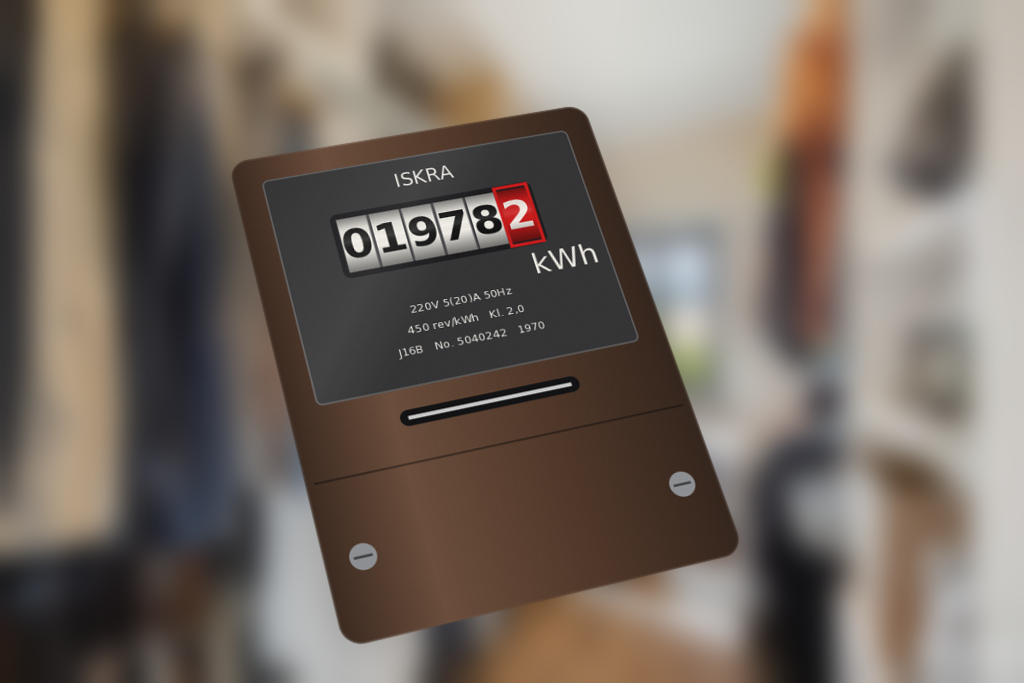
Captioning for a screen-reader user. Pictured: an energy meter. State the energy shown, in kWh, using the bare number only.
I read 1978.2
